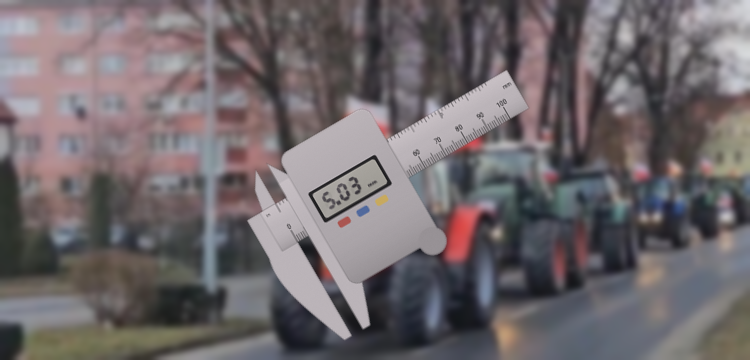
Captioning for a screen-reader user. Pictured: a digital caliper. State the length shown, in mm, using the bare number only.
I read 5.03
